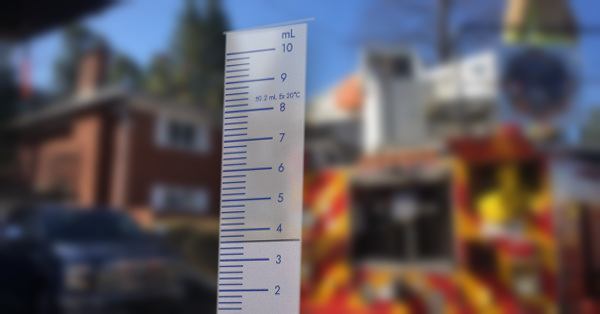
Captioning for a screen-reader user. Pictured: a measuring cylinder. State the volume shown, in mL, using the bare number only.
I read 3.6
